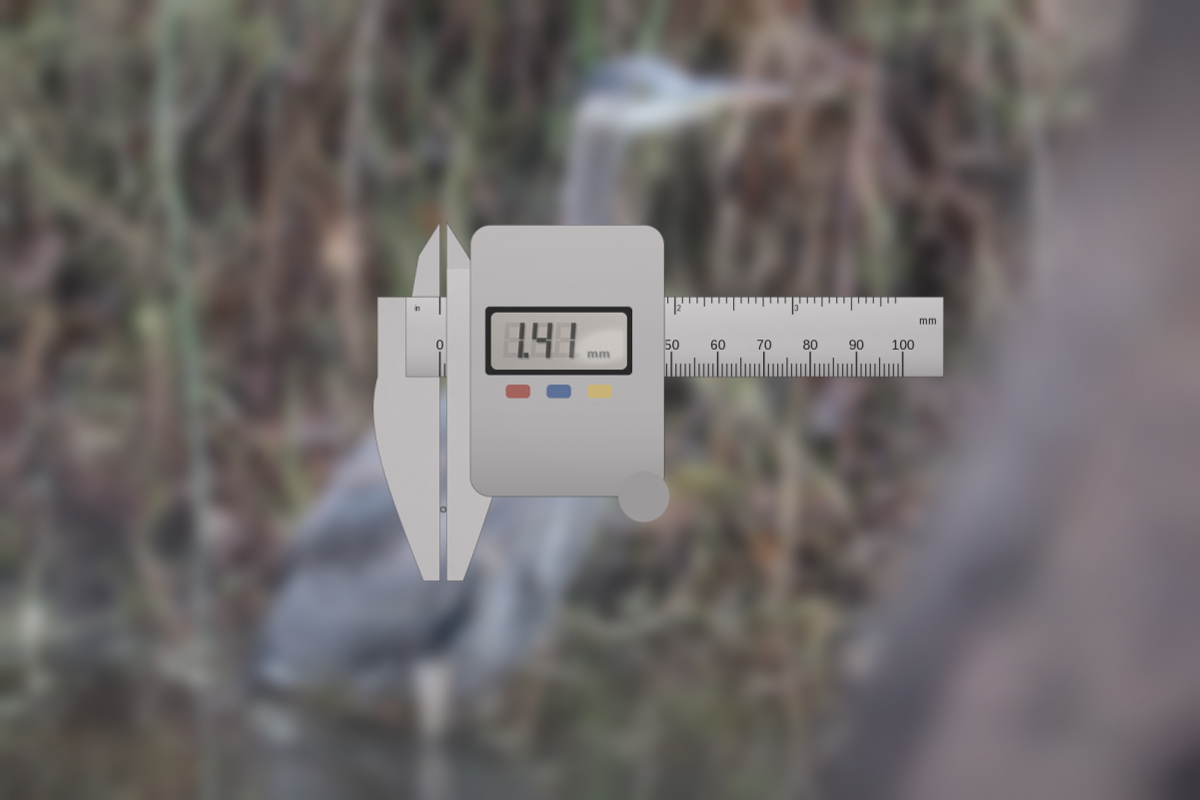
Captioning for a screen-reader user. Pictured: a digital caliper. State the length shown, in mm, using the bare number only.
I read 1.41
